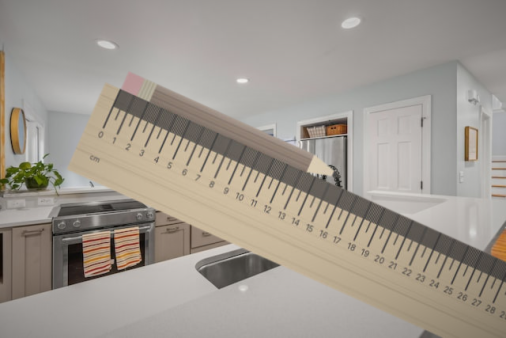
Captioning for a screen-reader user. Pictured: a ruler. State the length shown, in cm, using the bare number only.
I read 15.5
